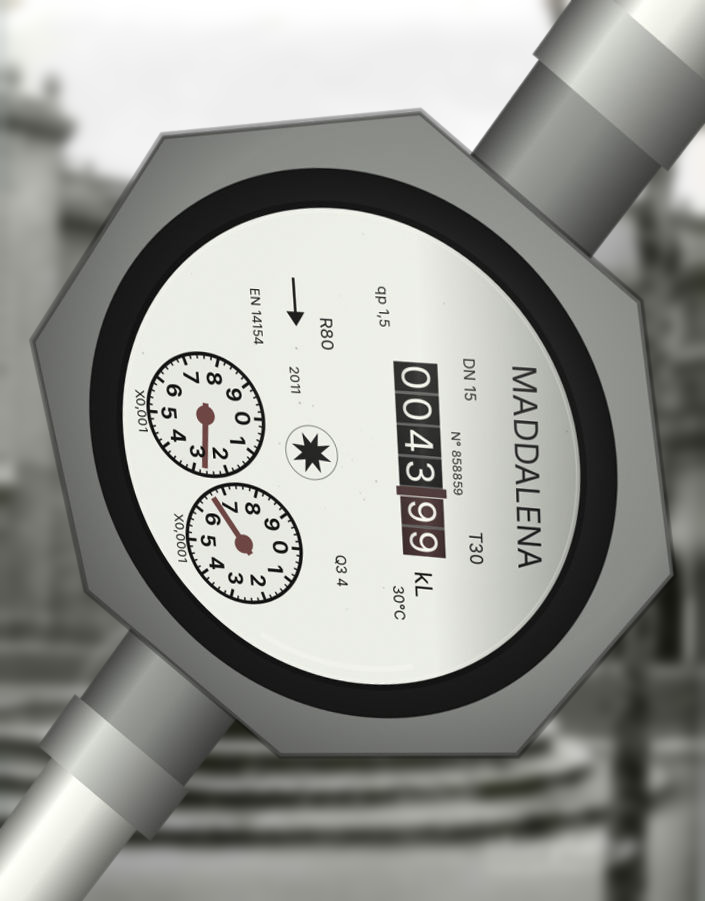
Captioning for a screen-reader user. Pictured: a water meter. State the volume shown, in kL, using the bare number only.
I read 43.9926
